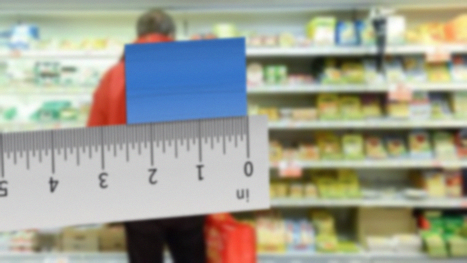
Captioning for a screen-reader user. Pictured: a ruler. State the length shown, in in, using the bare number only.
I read 2.5
